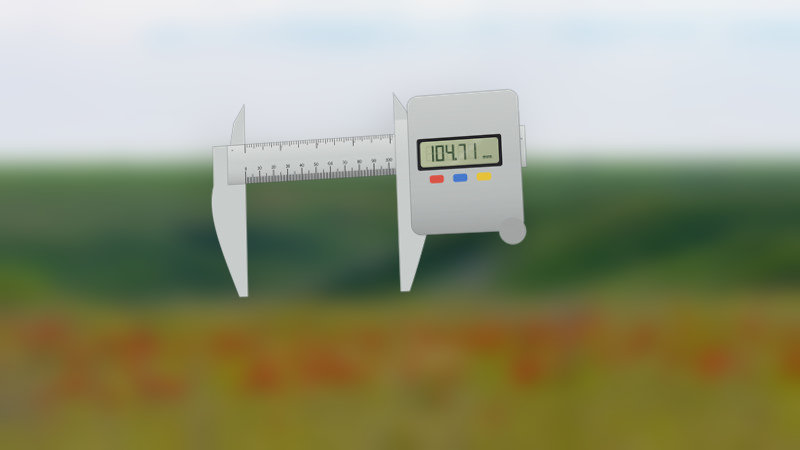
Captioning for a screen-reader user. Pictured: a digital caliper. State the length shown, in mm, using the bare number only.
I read 104.71
